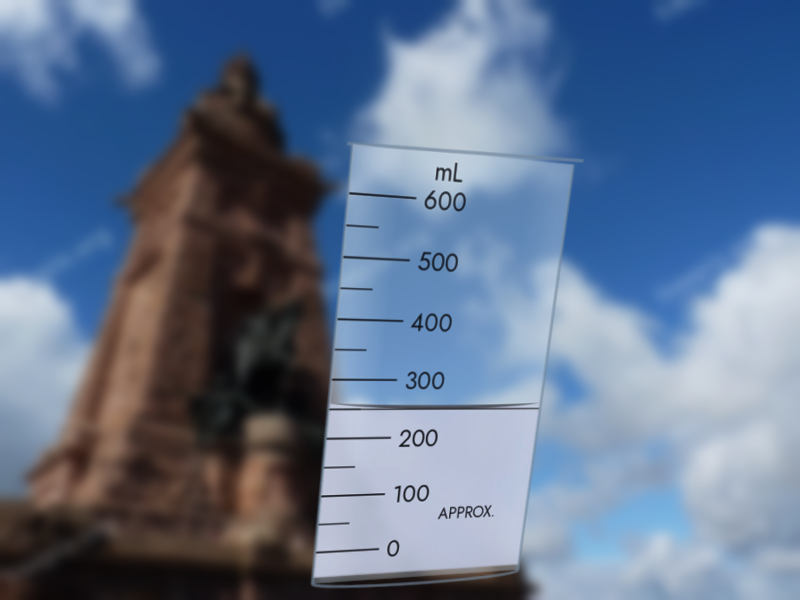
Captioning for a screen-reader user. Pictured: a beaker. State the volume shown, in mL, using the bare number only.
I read 250
